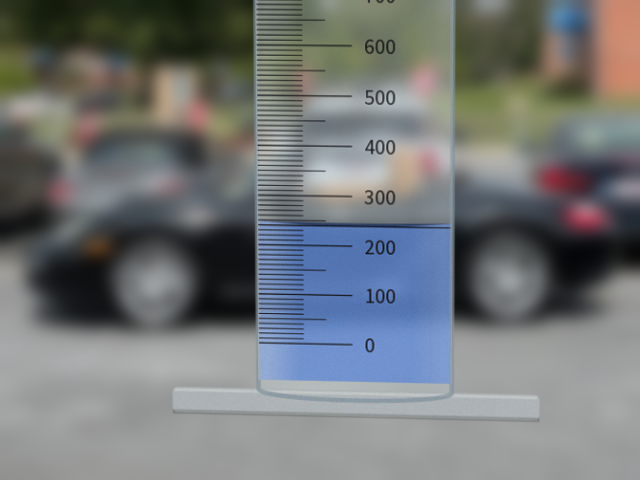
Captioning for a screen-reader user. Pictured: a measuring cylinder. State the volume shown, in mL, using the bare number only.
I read 240
